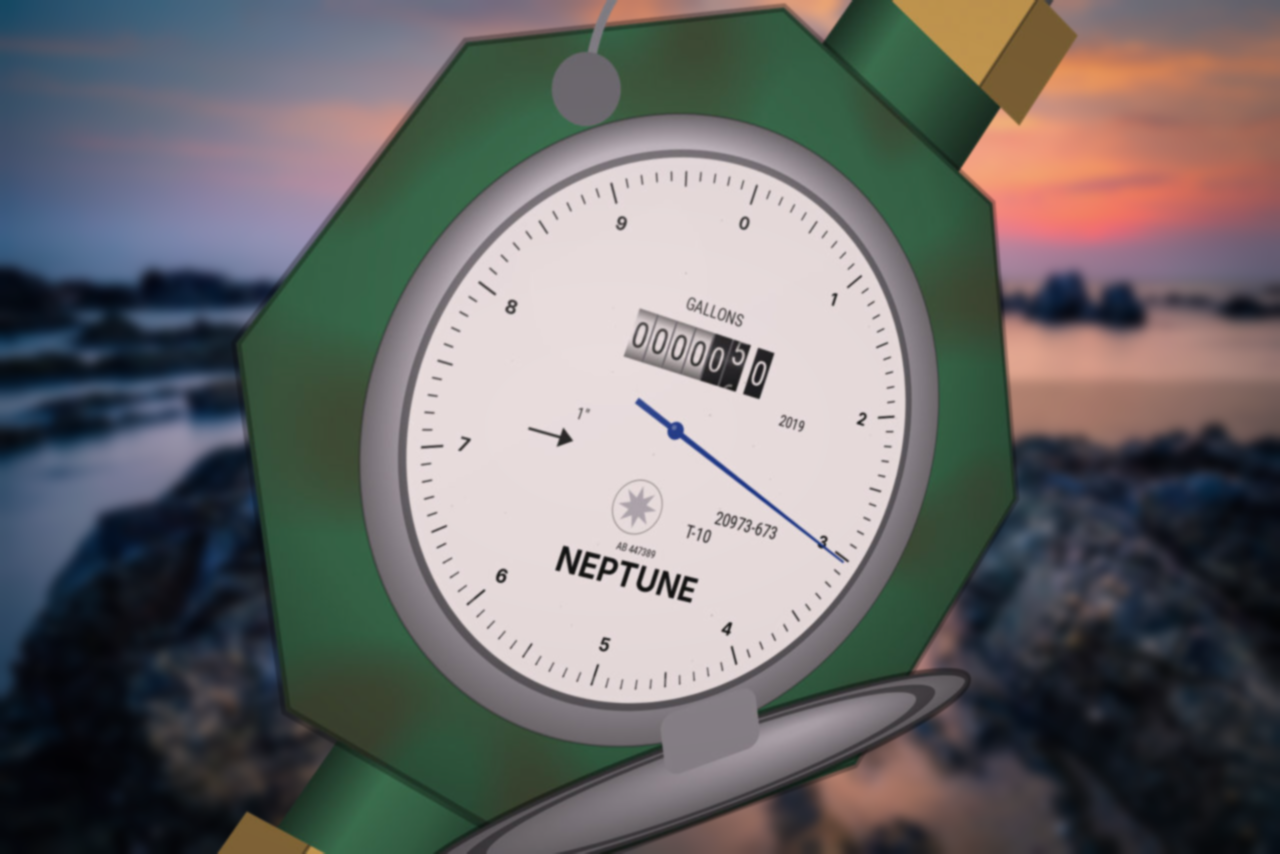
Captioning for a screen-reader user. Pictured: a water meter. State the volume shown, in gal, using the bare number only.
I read 53.0
